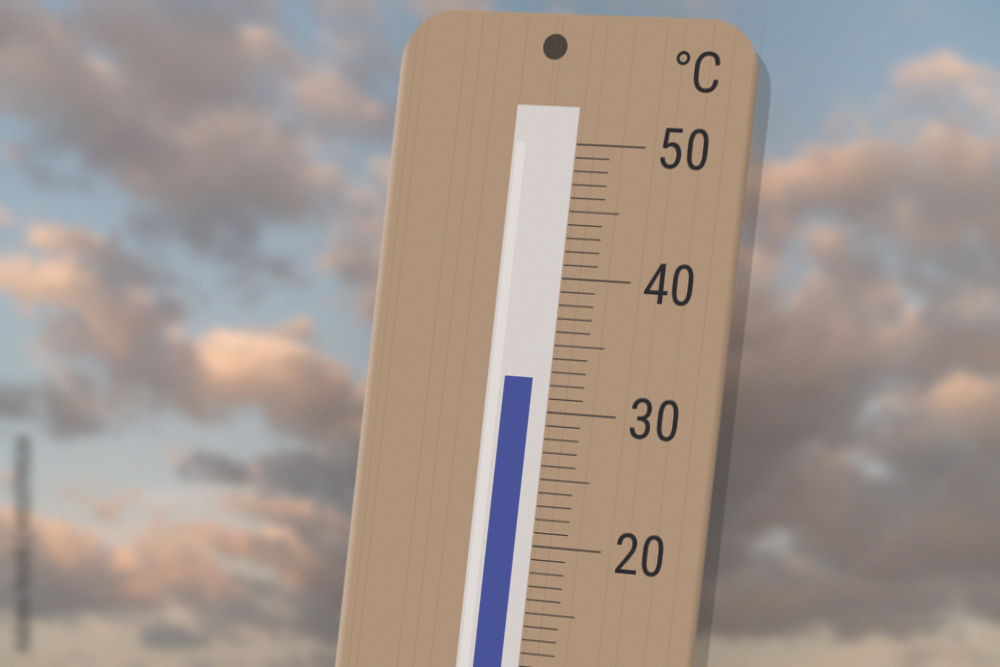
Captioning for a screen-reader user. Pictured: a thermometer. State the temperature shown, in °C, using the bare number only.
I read 32.5
